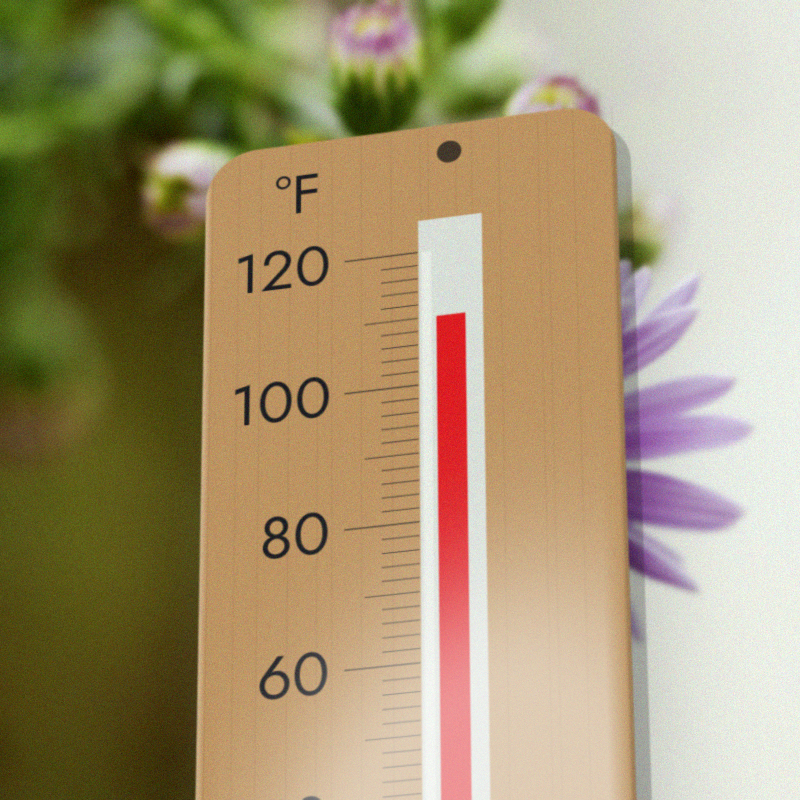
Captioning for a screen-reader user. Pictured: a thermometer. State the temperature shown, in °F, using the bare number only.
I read 110
